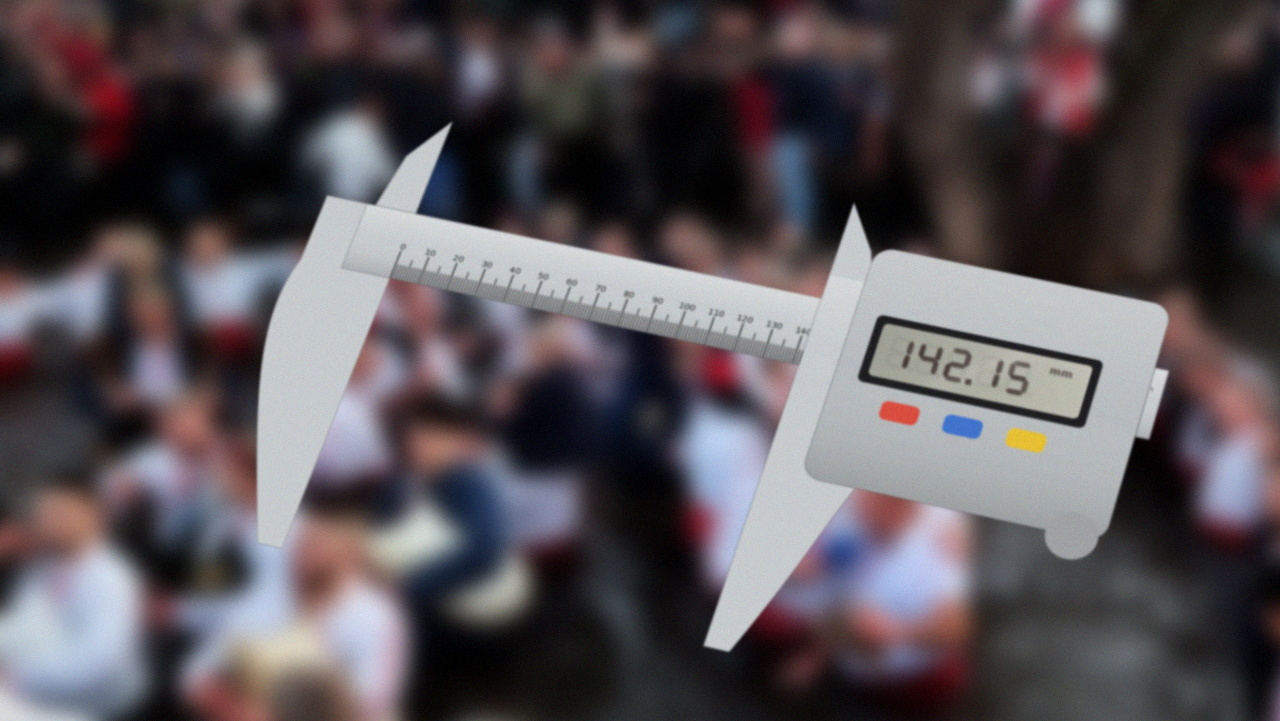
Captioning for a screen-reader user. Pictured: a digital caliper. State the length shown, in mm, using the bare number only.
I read 142.15
